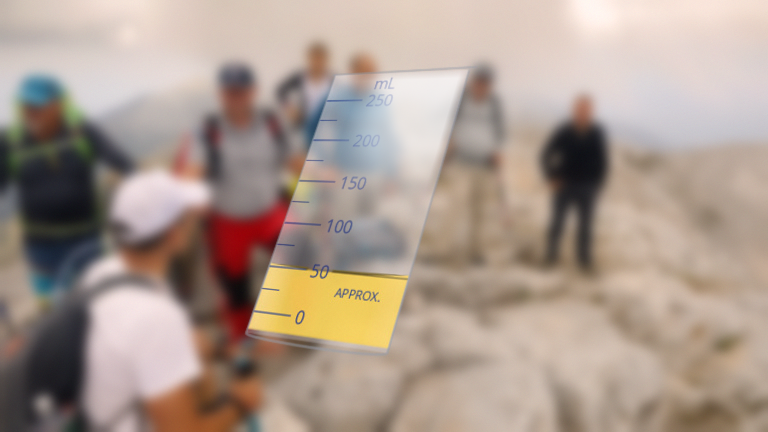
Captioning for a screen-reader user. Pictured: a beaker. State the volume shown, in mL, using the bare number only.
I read 50
